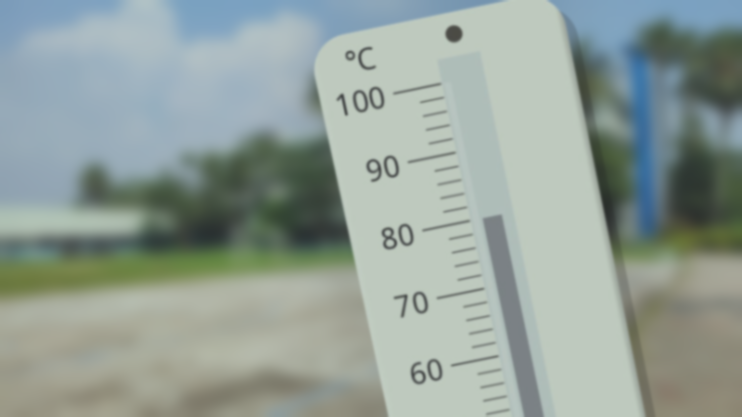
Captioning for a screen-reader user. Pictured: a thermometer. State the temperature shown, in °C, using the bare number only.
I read 80
